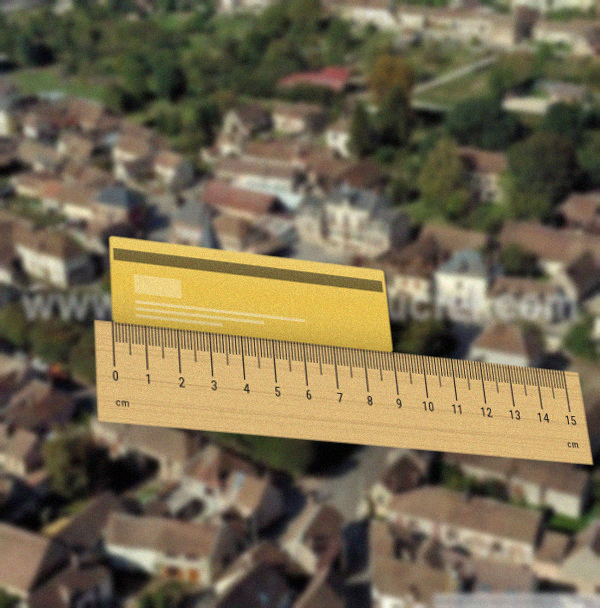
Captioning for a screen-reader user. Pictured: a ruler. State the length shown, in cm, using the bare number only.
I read 9
